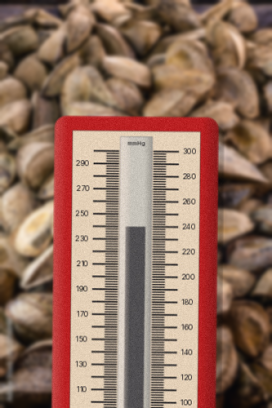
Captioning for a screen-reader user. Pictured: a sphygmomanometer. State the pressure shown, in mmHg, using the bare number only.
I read 240
